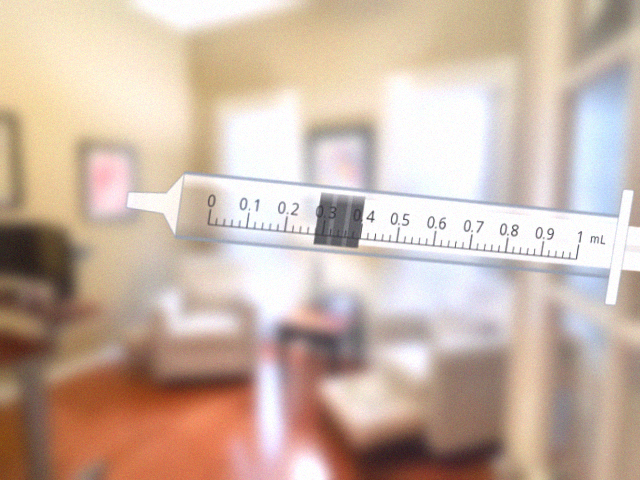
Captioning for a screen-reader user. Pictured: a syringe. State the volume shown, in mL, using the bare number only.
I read 0.28
